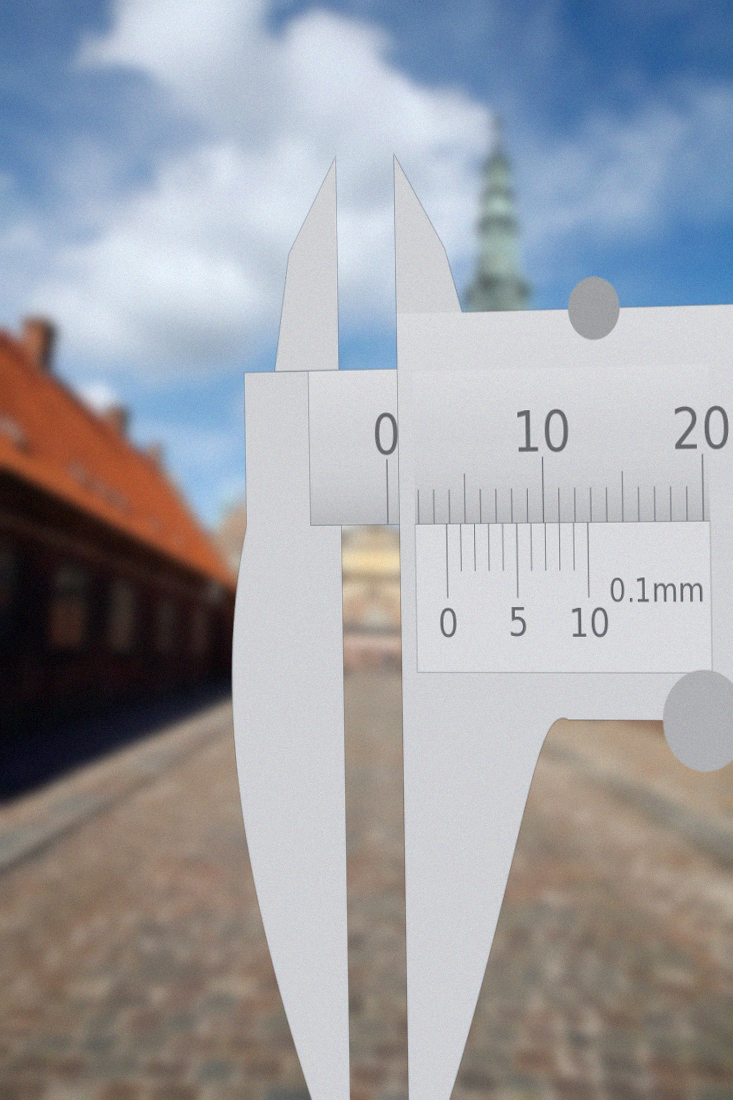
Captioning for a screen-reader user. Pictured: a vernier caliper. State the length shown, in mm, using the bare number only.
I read 3.8
